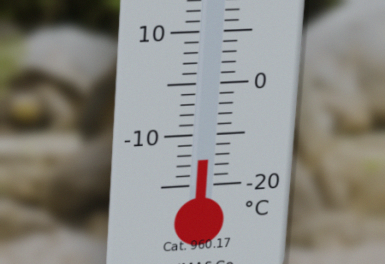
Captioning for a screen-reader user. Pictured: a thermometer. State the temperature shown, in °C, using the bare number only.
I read -15
